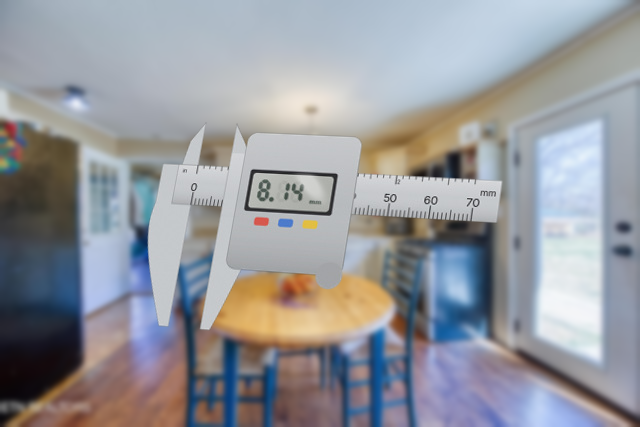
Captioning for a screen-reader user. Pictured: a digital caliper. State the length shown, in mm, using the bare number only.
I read 8.14
